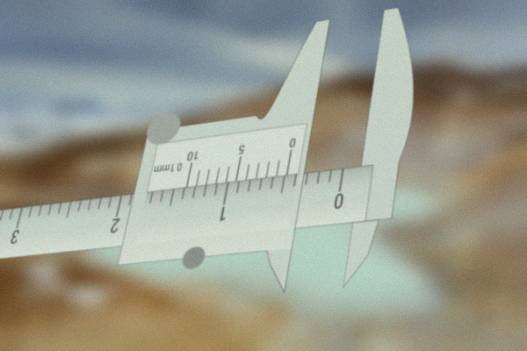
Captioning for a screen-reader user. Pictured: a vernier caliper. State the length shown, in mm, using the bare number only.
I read 4.8
